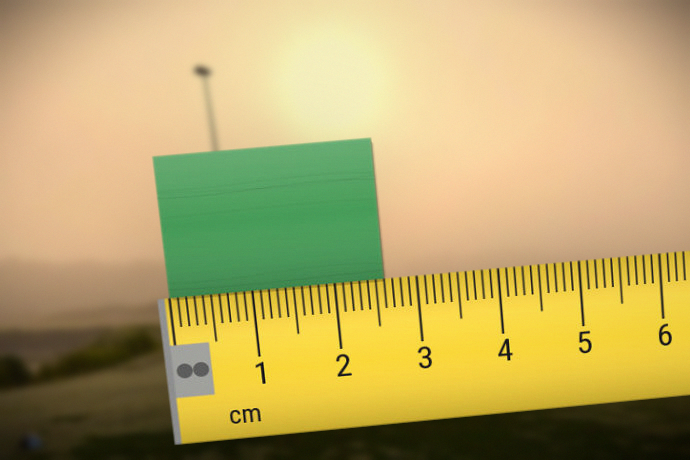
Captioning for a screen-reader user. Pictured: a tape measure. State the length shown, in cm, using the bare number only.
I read 2.6
